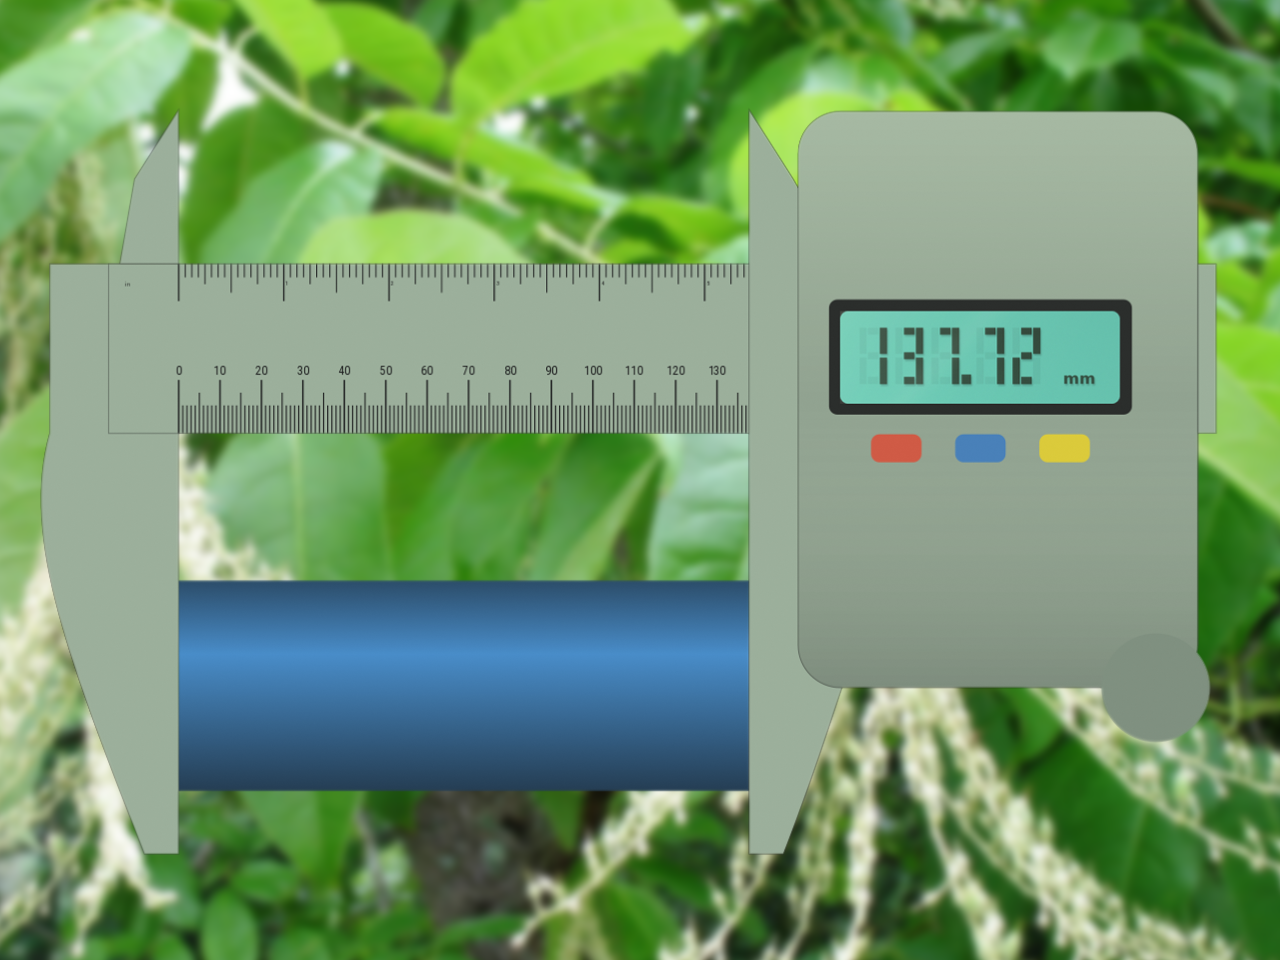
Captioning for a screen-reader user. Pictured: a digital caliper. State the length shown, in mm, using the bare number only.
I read 137.72
